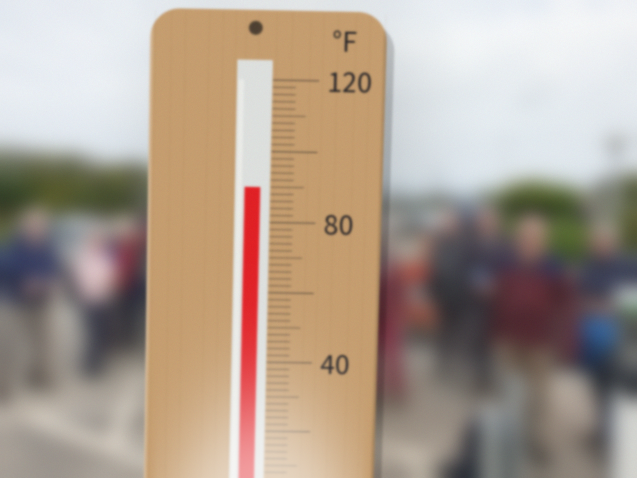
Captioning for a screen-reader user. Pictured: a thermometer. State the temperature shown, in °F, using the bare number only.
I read 90
